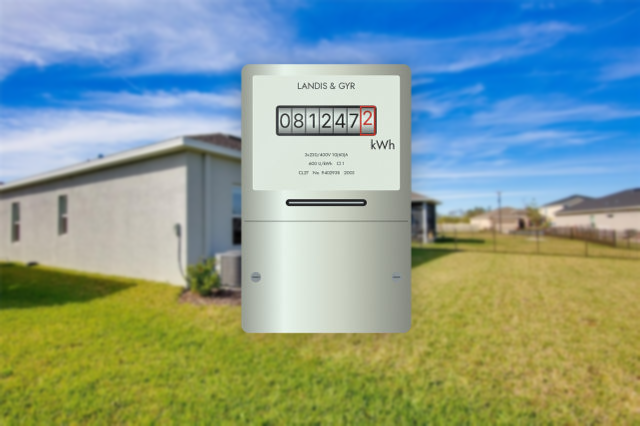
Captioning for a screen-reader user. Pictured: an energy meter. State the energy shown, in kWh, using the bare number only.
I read 81247.2
